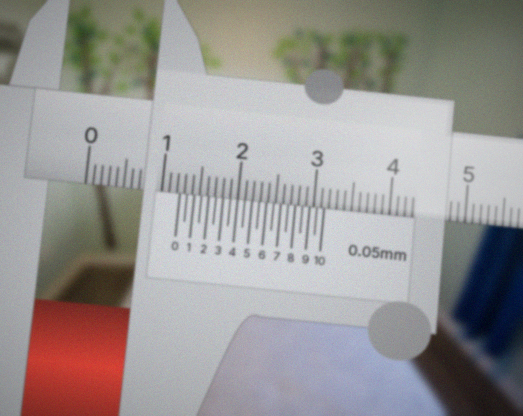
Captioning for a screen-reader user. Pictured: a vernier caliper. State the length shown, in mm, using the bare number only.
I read 12.4
